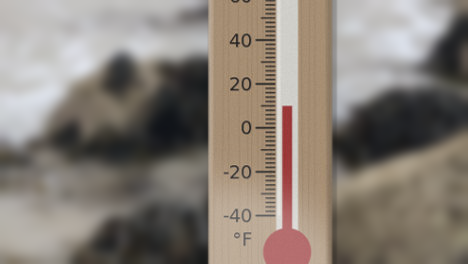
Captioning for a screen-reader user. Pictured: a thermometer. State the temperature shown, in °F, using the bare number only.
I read 10
